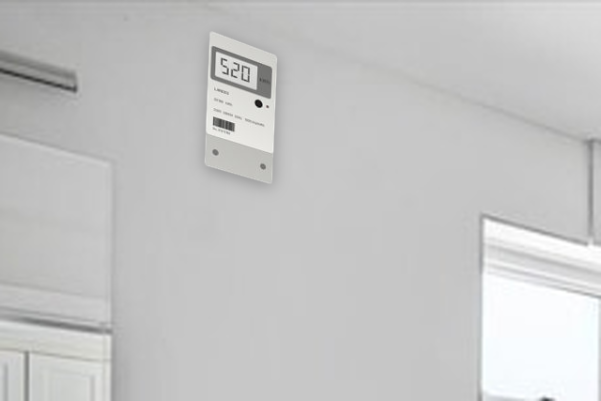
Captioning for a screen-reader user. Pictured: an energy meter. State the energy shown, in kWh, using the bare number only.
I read 520
